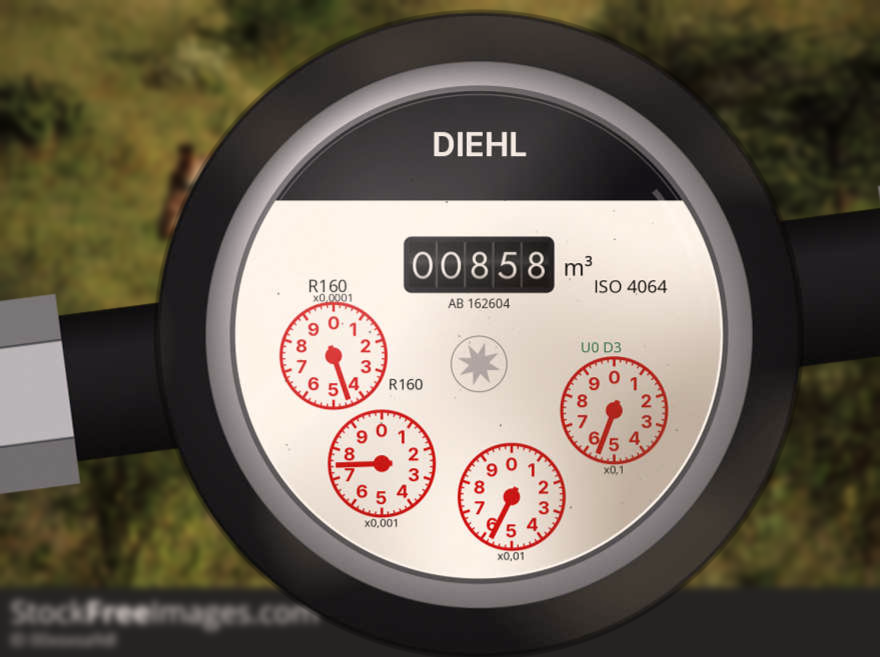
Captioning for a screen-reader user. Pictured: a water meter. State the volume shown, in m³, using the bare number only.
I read 858.5574
